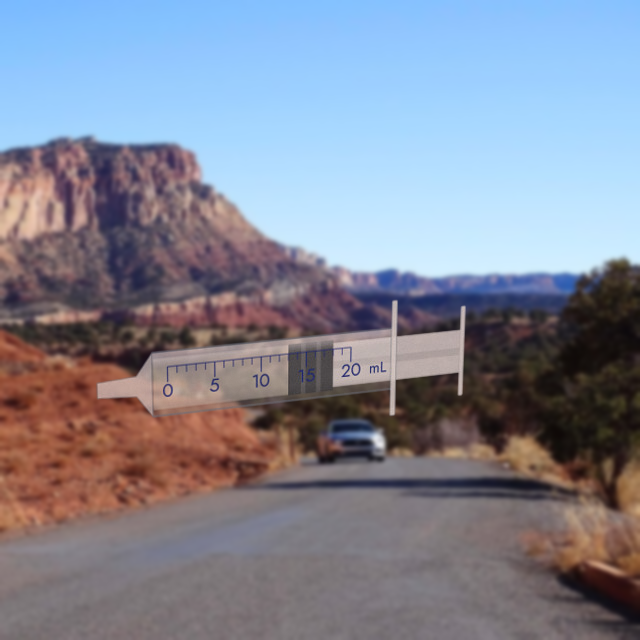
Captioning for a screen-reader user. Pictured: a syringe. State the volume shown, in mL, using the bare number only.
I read 13
